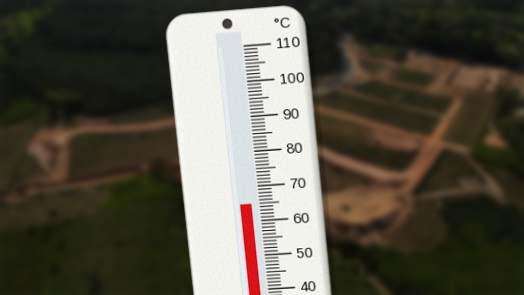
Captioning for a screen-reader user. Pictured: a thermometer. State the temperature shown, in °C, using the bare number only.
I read 65
